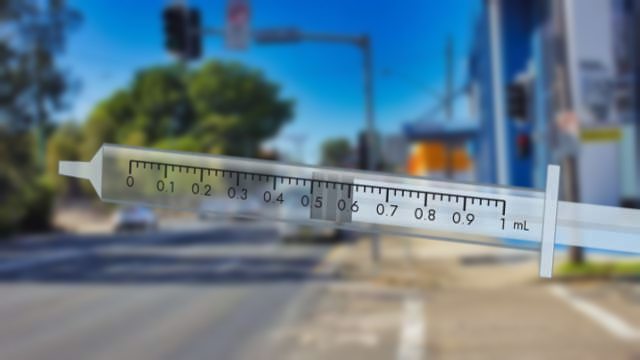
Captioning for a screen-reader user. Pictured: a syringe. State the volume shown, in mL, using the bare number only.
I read 0.5
